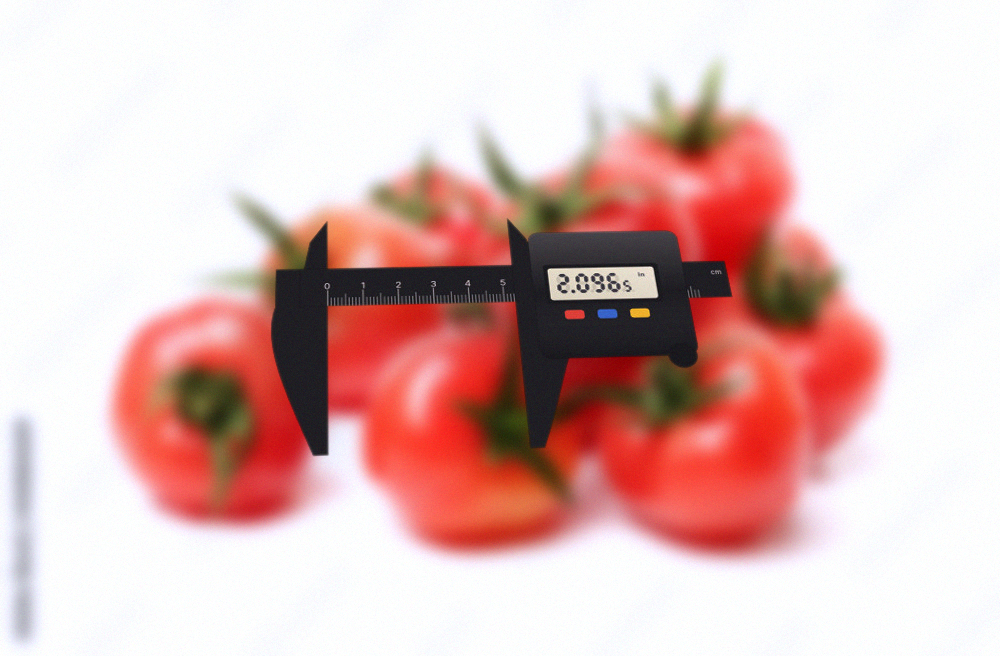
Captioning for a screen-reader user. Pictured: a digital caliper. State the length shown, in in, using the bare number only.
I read 2.0965
